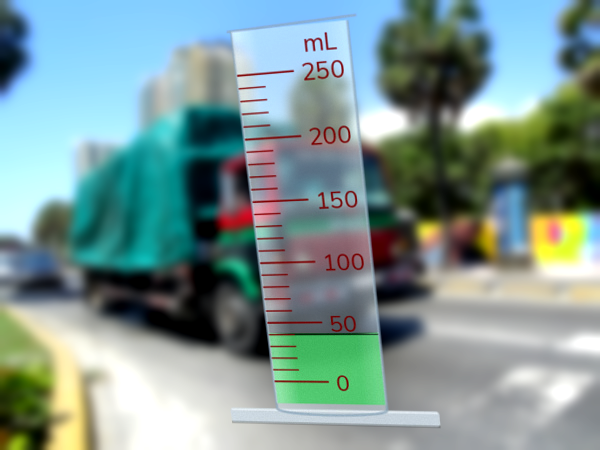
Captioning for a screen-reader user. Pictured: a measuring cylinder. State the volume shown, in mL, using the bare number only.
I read 40
